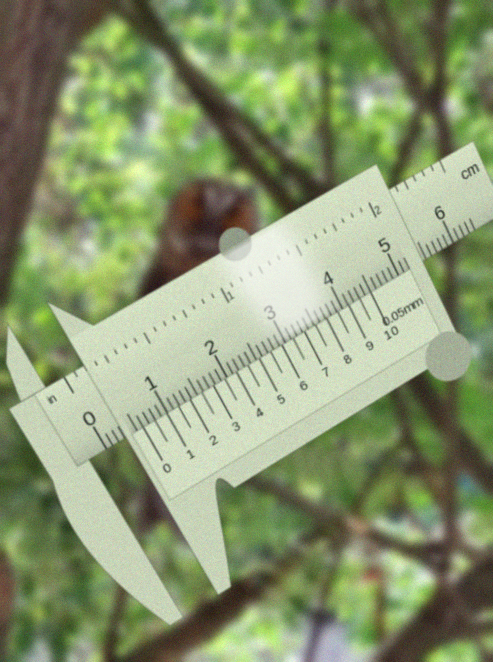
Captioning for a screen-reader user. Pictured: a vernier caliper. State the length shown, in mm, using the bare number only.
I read 6.0
